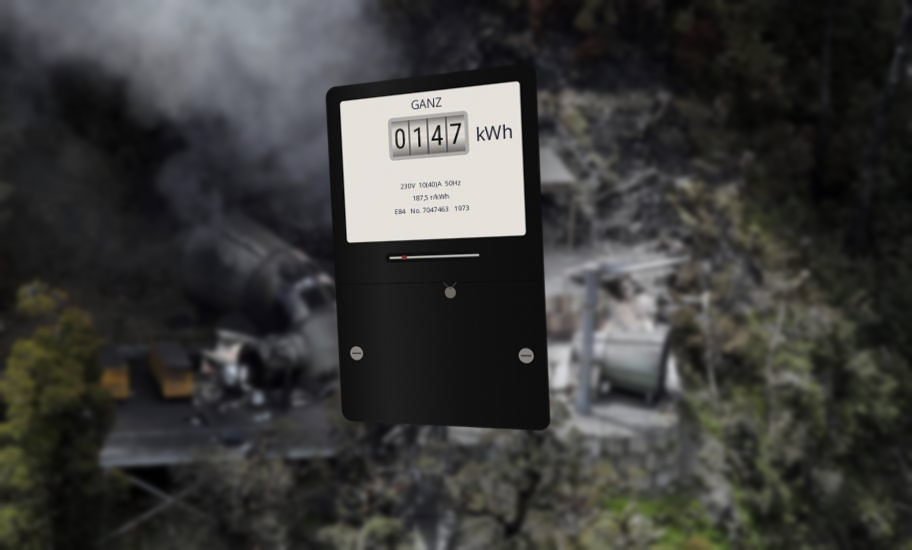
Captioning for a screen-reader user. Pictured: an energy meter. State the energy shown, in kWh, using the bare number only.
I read 147
